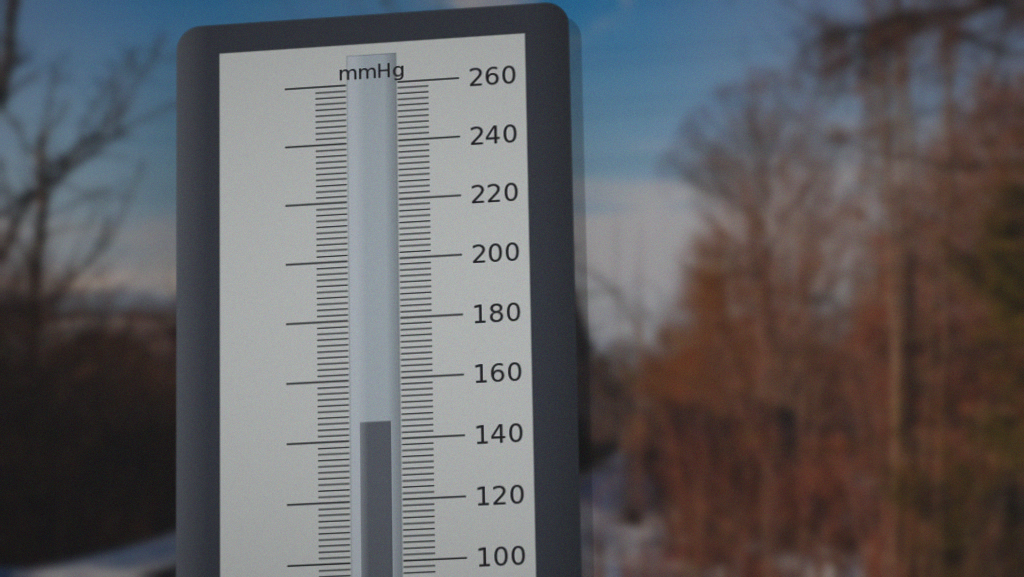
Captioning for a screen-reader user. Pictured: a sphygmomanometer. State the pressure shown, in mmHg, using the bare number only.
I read 146
